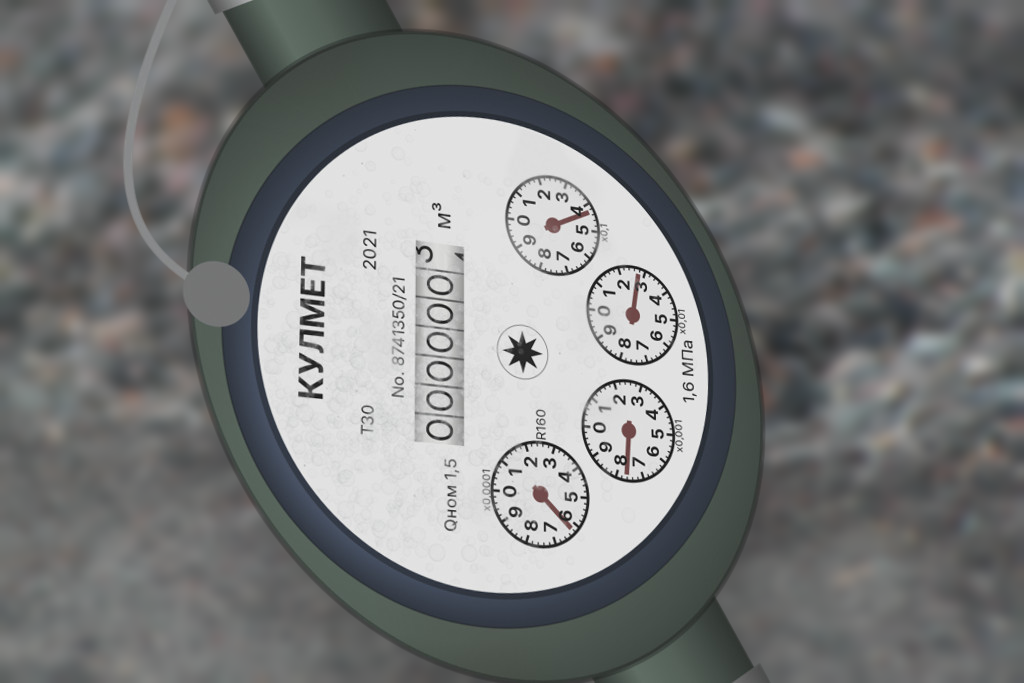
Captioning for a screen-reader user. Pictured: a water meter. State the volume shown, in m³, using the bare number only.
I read 3.4276
